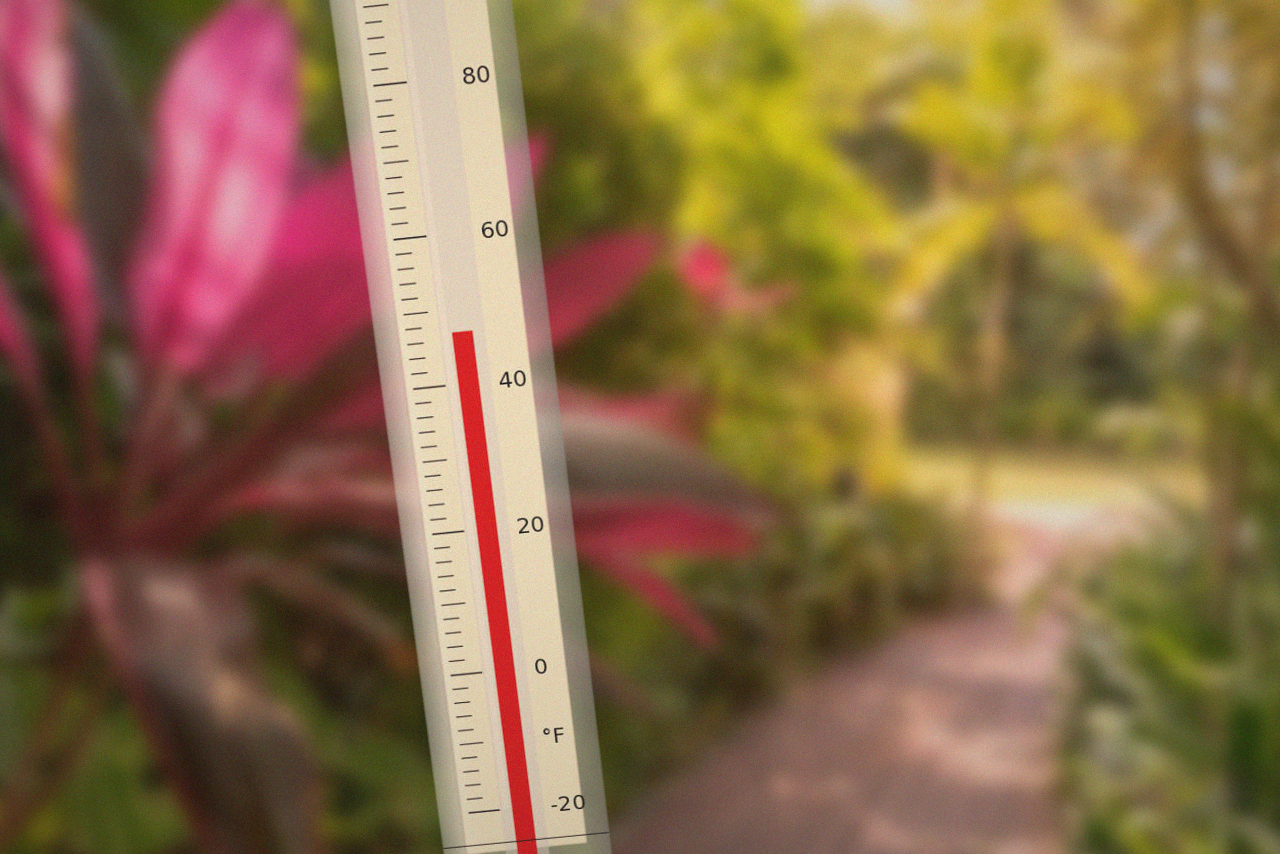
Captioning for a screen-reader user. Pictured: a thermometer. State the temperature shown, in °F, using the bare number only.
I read 47
